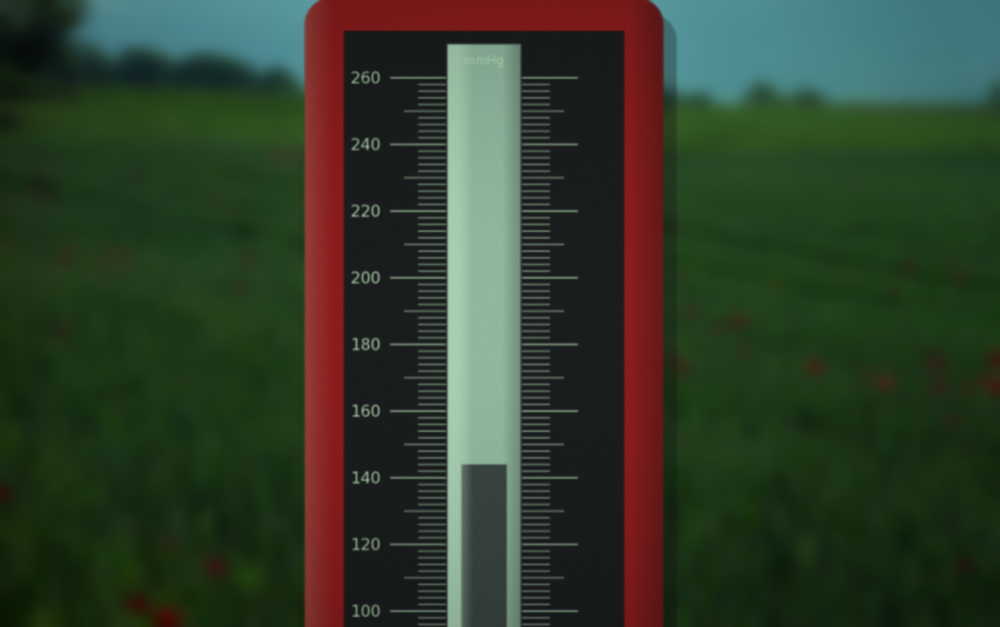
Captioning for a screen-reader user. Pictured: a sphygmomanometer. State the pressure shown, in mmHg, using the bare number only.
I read 144
